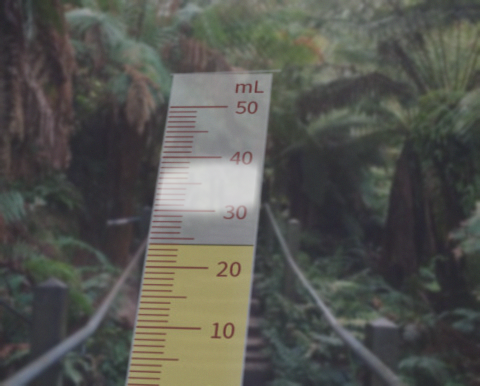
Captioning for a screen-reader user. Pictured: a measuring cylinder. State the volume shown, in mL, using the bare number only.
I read 24
